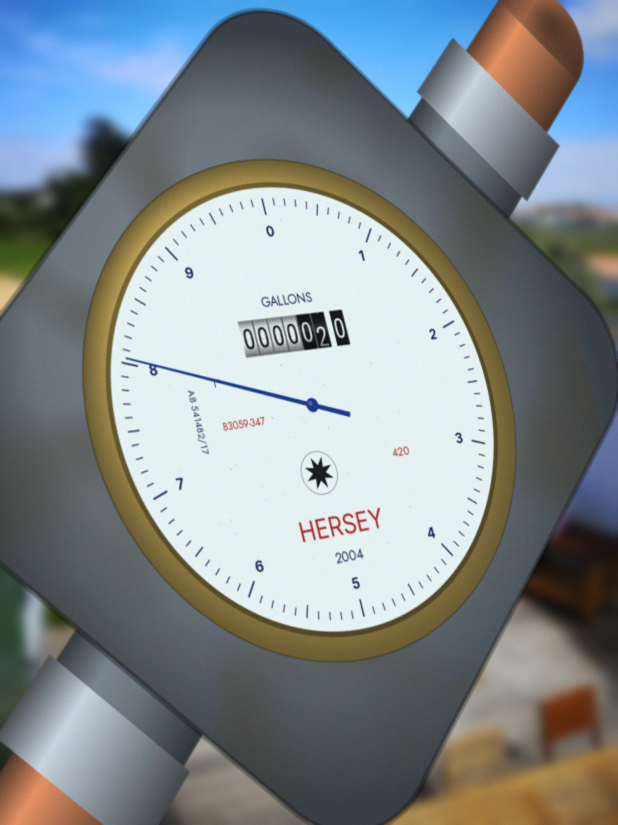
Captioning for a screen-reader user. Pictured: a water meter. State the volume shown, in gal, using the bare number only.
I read 18.0
